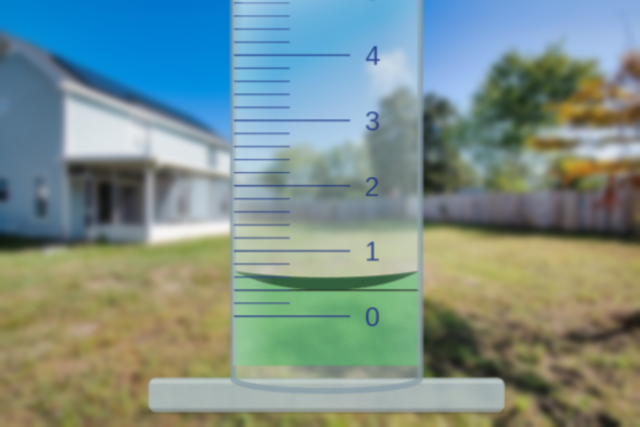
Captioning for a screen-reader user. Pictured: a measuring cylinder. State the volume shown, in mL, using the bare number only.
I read 0.4
